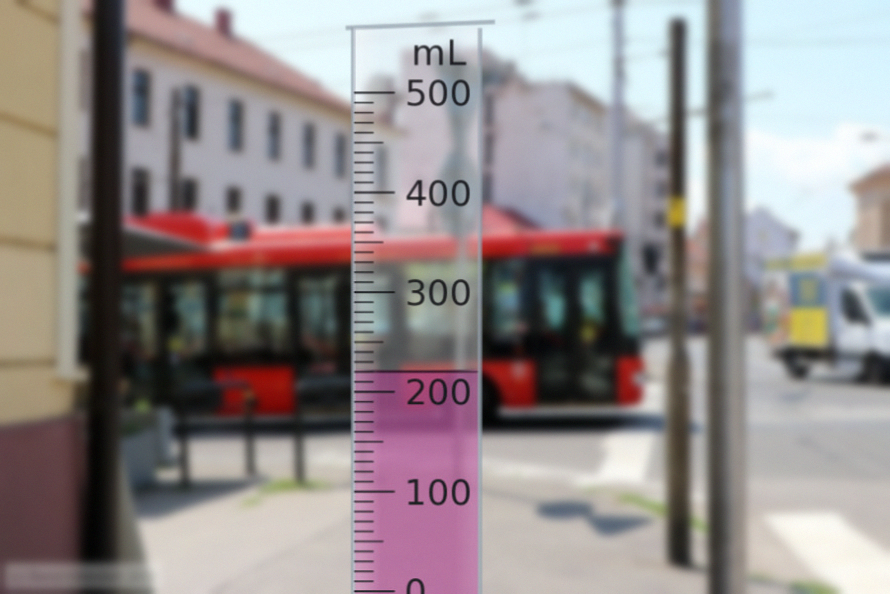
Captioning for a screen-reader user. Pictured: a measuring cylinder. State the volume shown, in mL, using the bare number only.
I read 220
